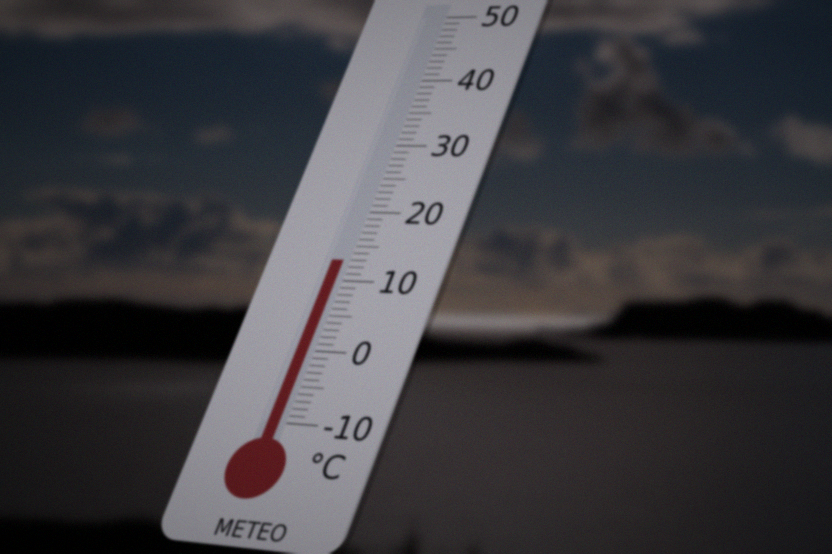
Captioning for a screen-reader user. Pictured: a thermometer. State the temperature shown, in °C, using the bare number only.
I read 13
